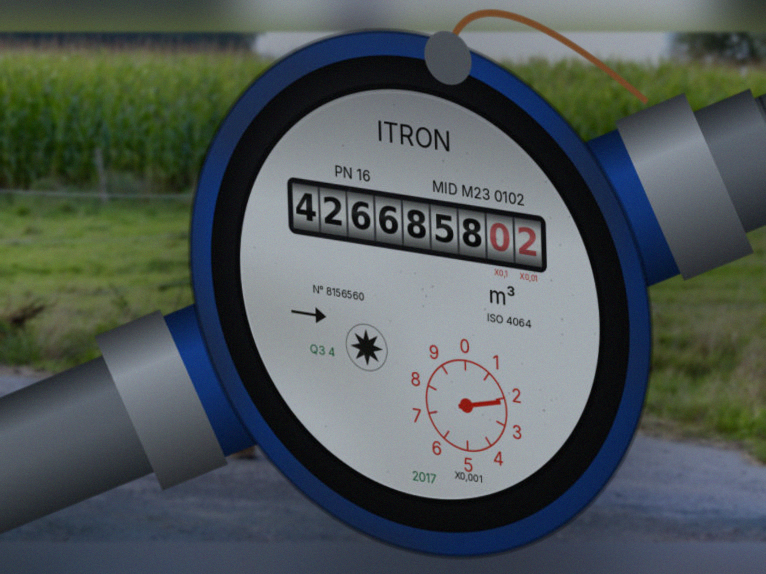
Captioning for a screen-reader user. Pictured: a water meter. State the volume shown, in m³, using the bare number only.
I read 4266858.022
